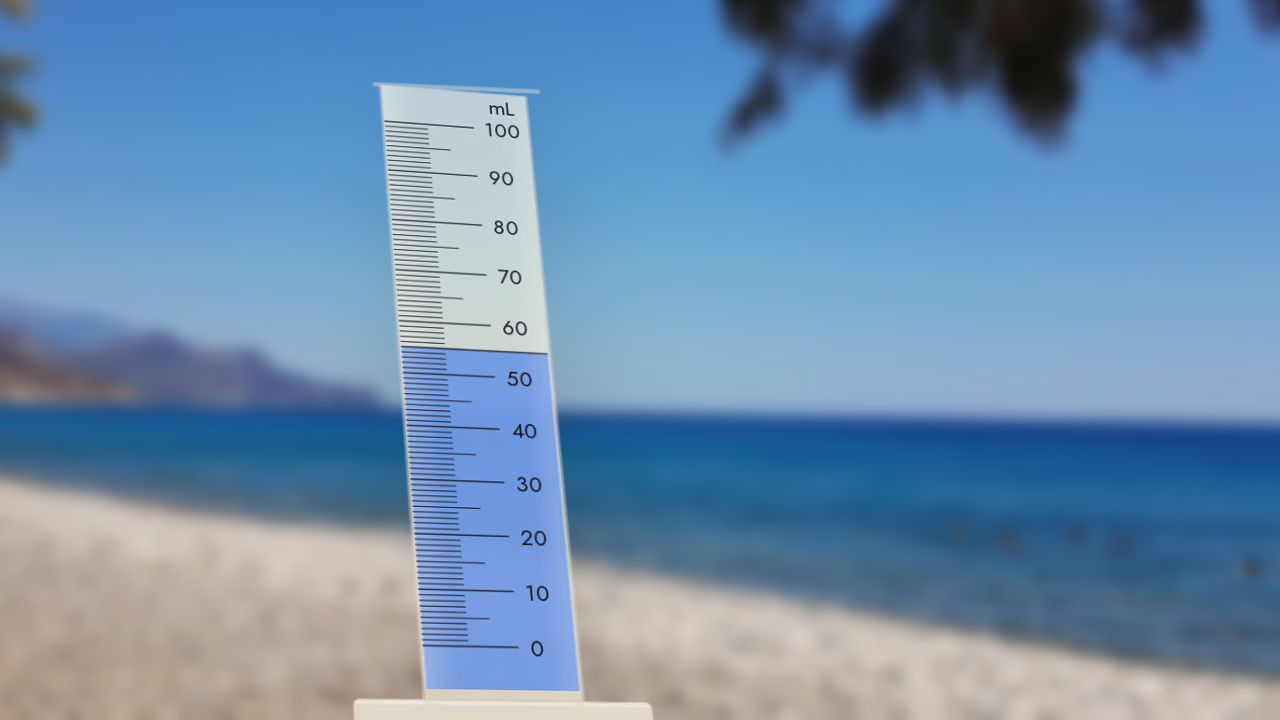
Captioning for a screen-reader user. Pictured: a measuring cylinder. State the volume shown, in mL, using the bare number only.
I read 55
